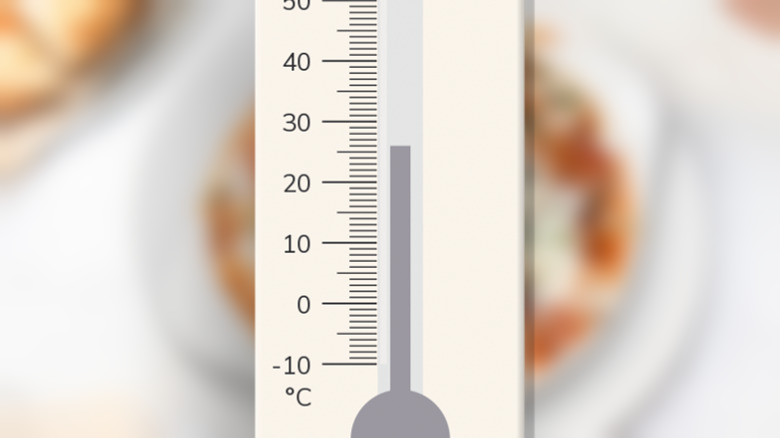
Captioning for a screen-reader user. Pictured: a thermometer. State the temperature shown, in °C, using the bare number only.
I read 26
